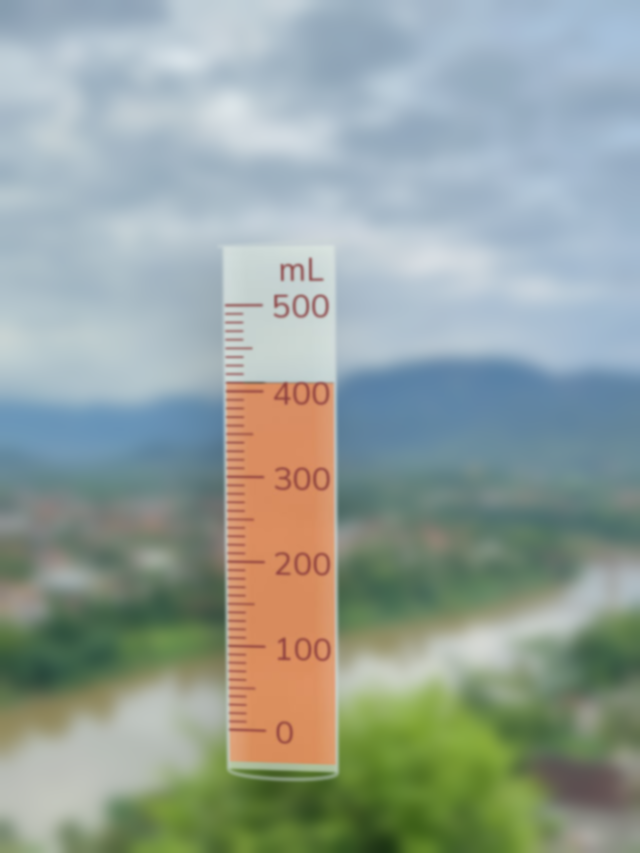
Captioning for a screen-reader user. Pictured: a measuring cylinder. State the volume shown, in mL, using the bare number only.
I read 410
